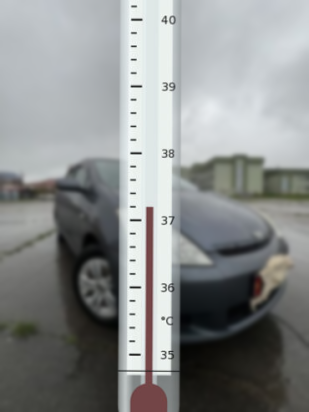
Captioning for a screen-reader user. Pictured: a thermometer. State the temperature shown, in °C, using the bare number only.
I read 37.2
